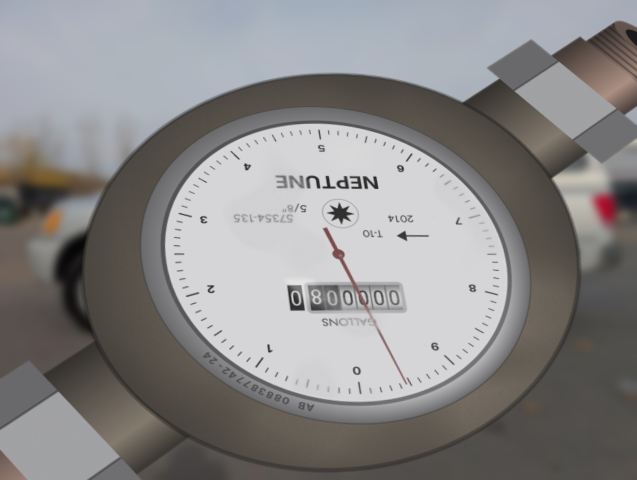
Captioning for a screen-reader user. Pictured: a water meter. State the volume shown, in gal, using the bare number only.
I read 79.5
